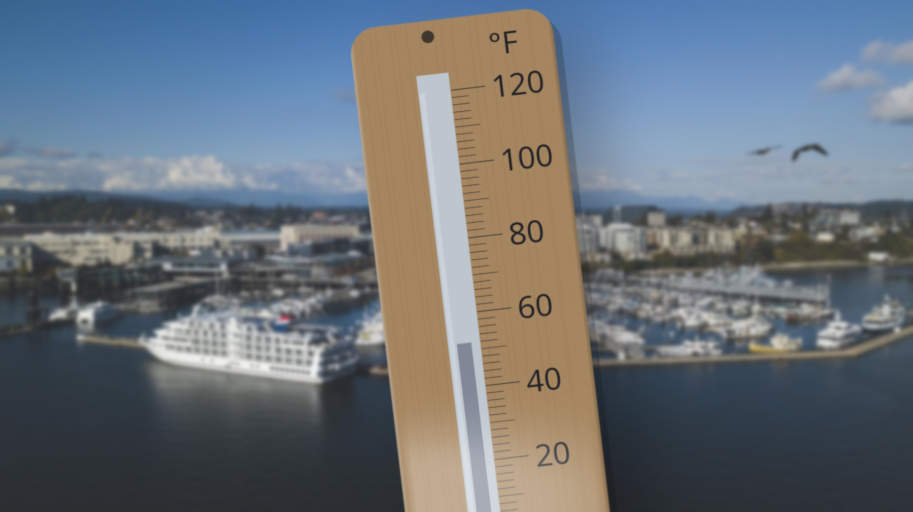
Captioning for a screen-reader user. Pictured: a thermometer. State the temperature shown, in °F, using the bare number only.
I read 52
